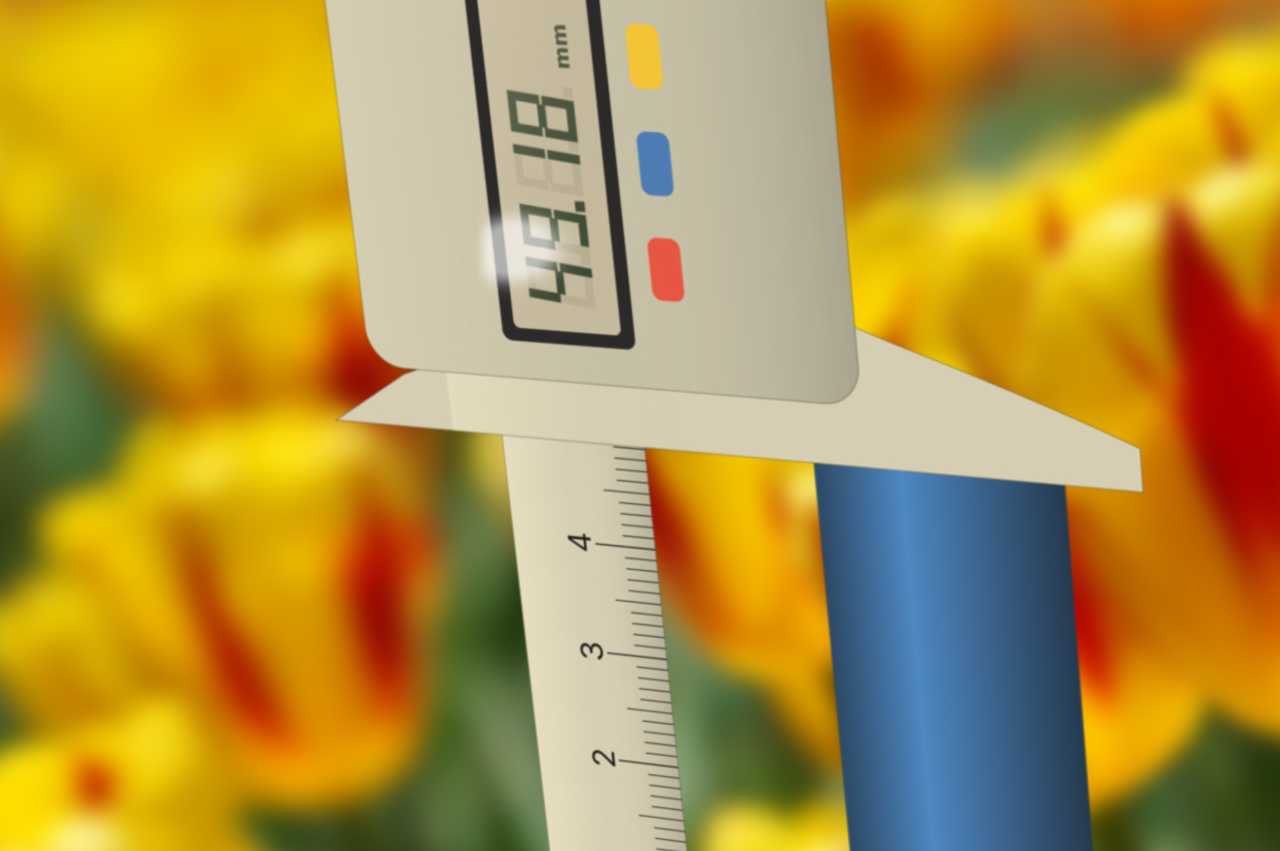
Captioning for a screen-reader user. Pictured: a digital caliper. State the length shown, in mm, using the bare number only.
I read 49.18
